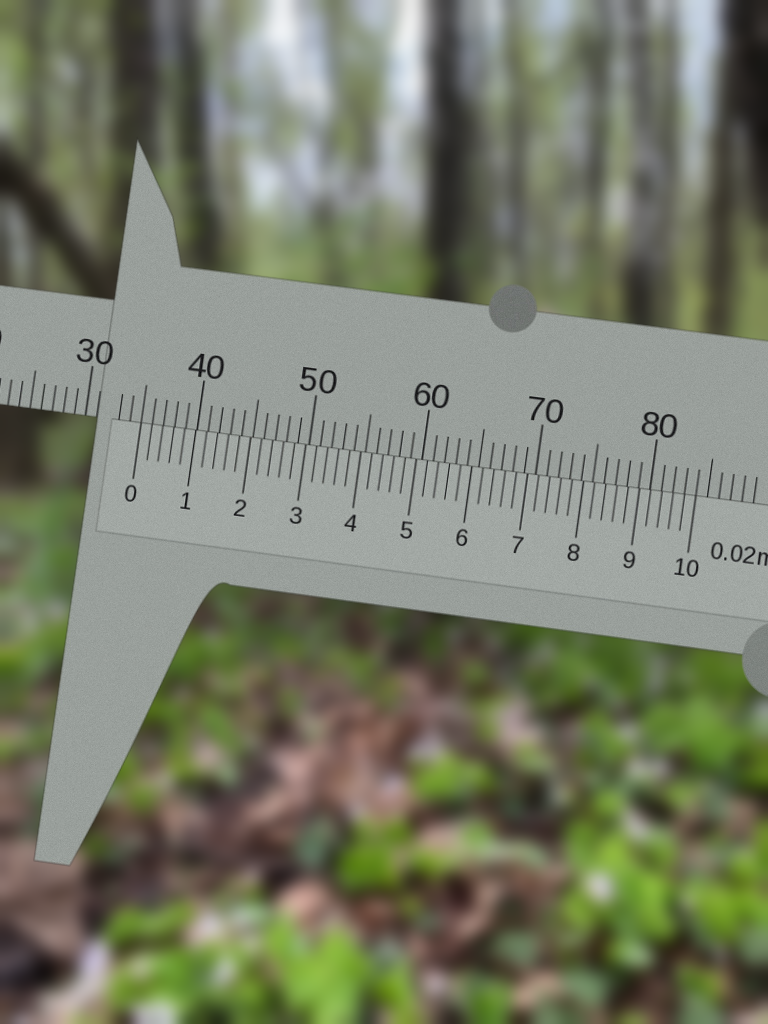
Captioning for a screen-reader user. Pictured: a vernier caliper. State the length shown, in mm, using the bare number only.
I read 35.0
